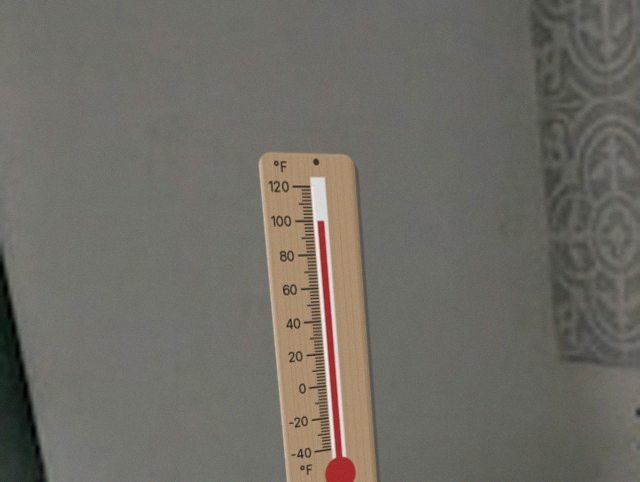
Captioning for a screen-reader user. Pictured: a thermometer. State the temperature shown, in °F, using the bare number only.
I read 100
